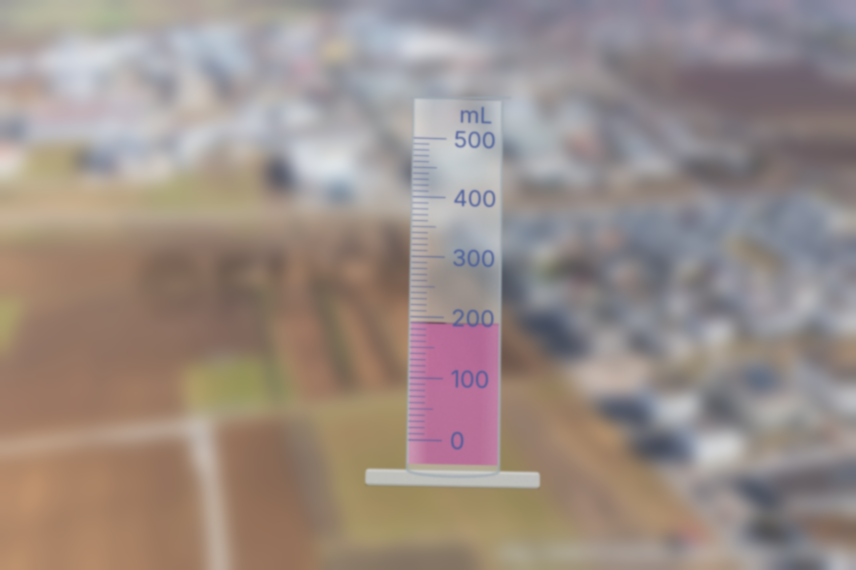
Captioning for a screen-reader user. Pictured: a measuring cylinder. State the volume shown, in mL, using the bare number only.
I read 190
